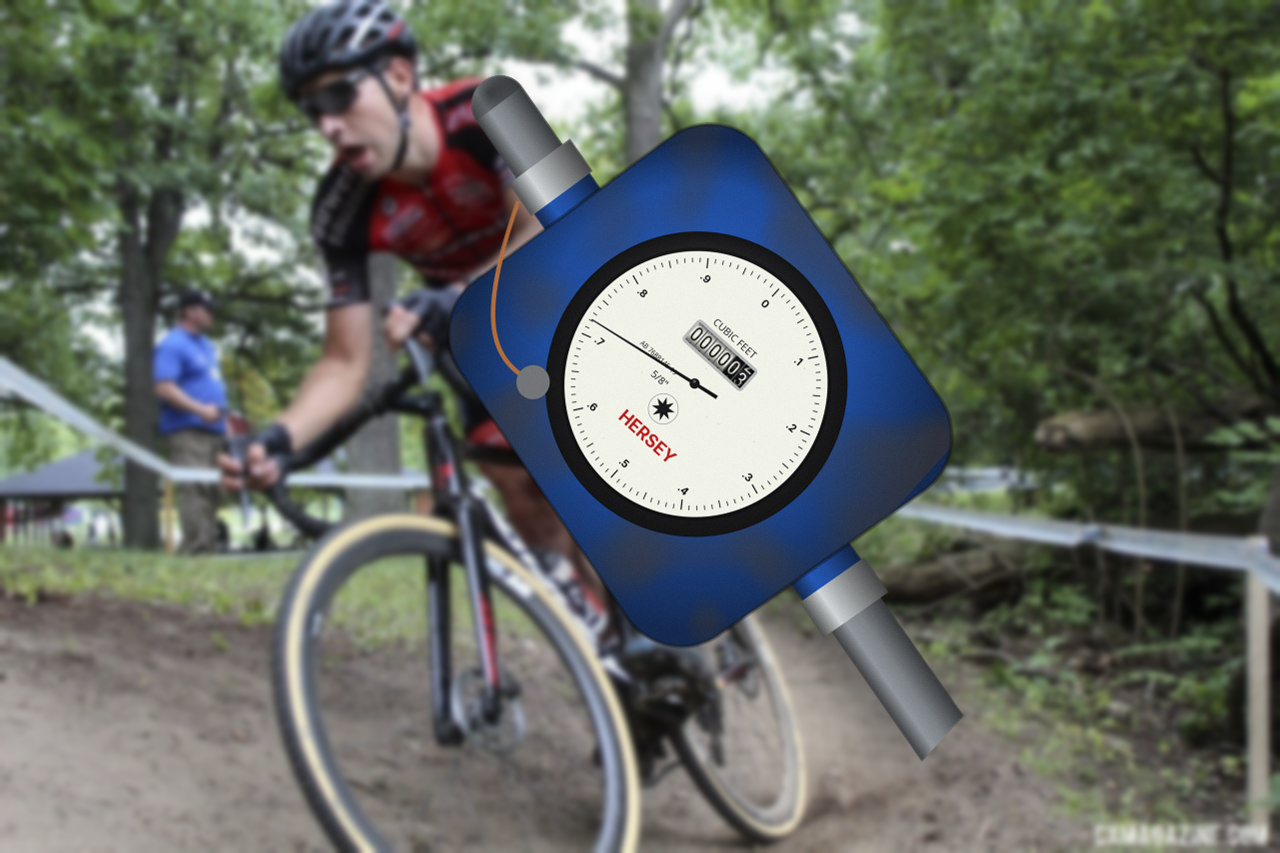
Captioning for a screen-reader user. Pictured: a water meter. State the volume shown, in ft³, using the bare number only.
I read 2.72
